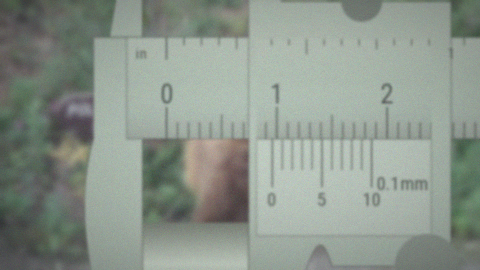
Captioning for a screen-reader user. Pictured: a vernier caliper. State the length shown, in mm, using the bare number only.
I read 9.6
